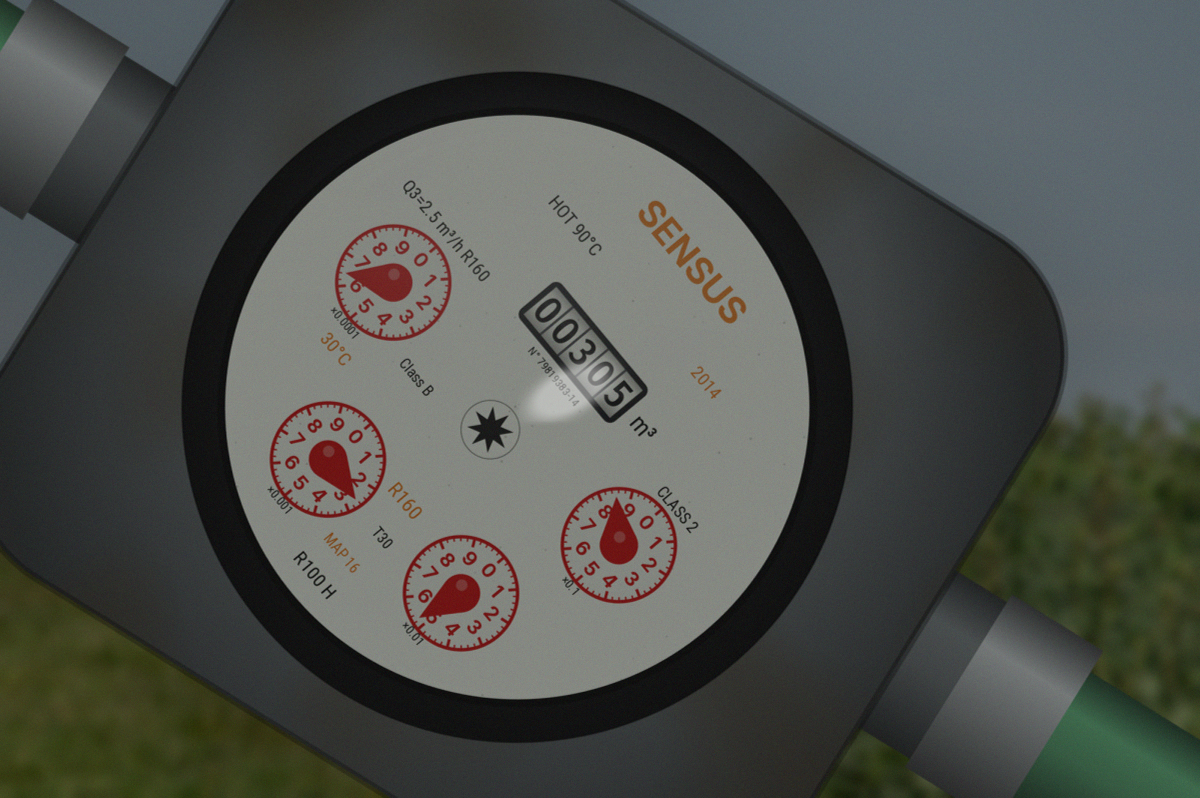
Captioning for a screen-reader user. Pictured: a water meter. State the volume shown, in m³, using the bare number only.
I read 305.8526
